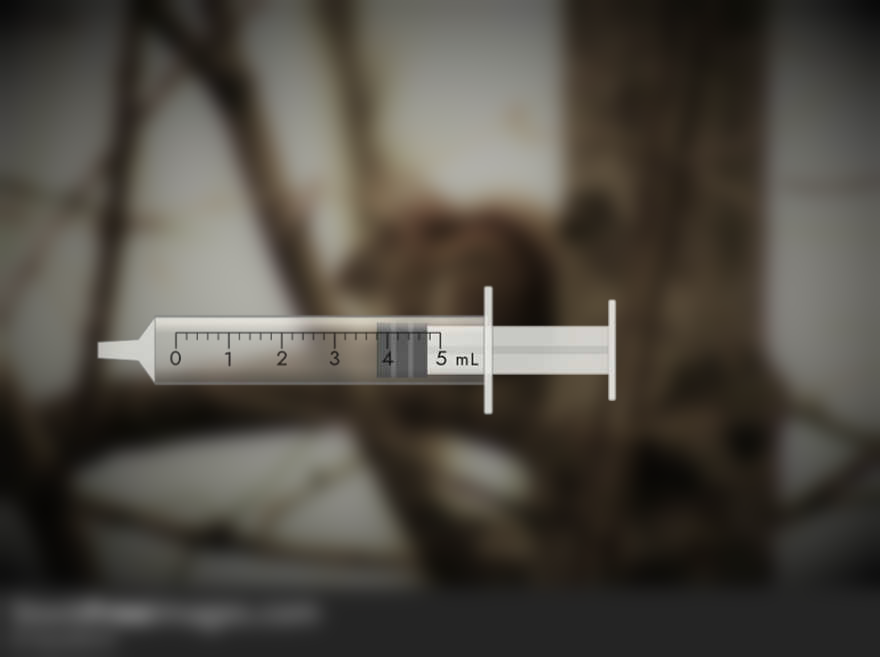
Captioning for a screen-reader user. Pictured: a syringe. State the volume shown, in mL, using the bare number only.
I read 3.8
